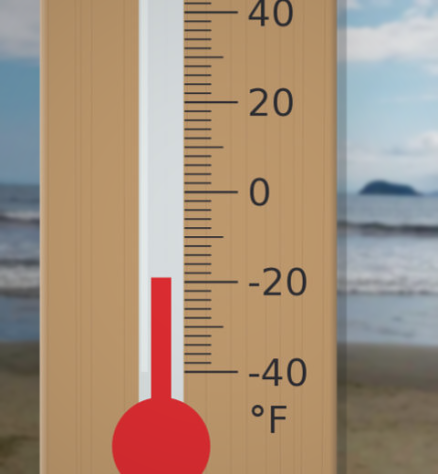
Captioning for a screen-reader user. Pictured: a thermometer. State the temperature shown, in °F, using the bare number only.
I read -19
